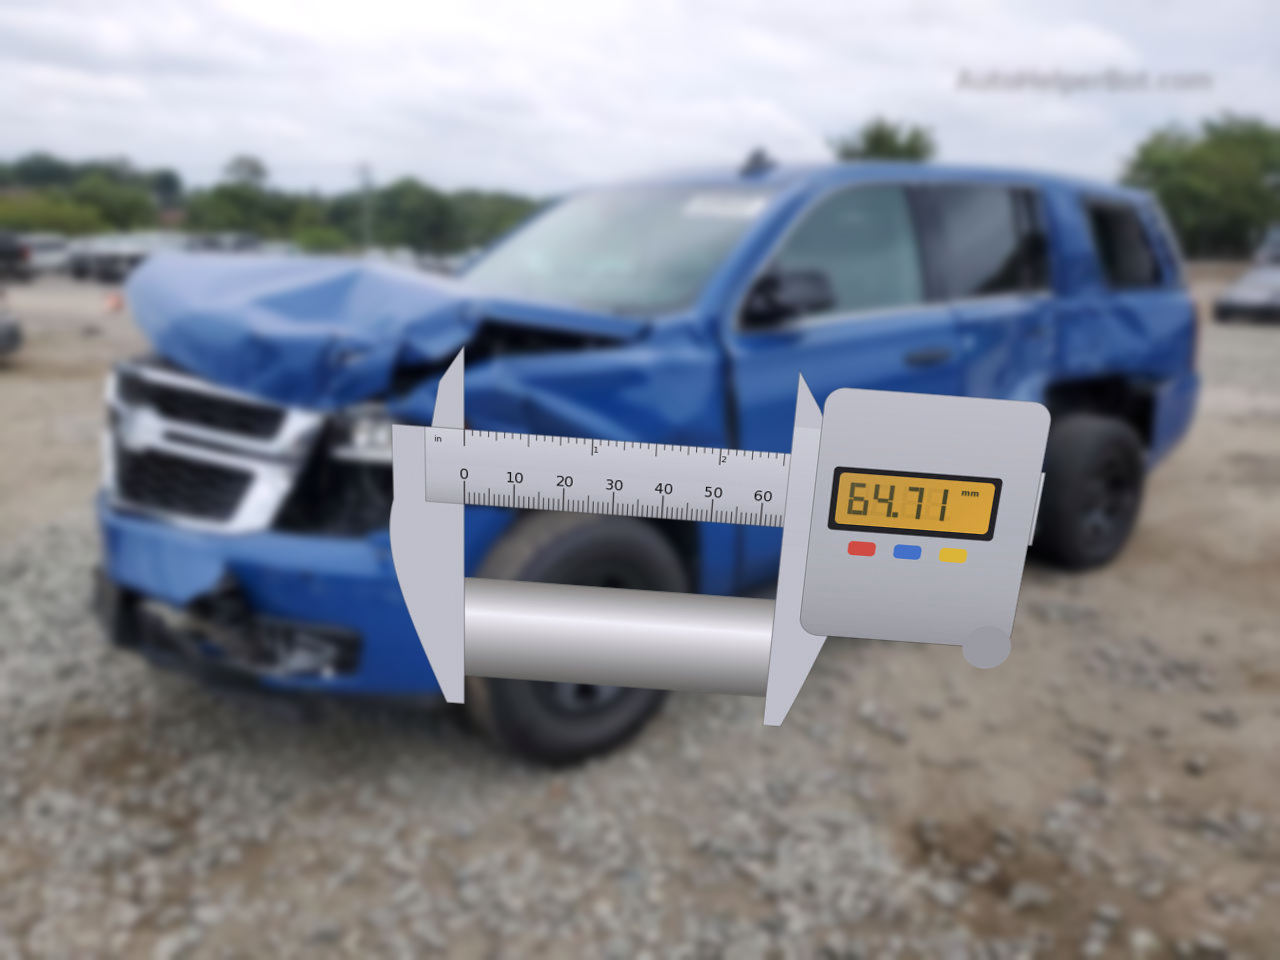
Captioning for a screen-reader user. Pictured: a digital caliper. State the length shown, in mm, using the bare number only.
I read 64.71
